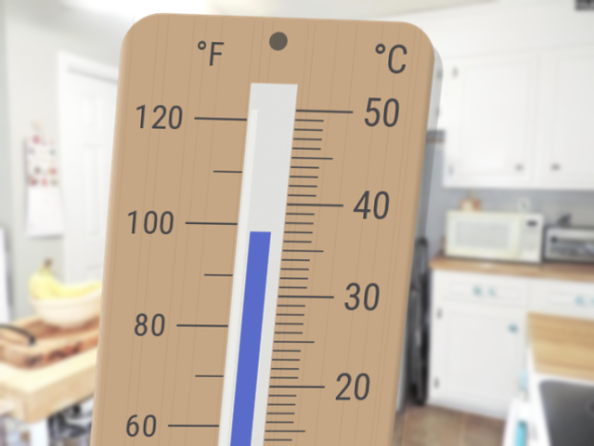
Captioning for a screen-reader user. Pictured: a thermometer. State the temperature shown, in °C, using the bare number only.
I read 37
